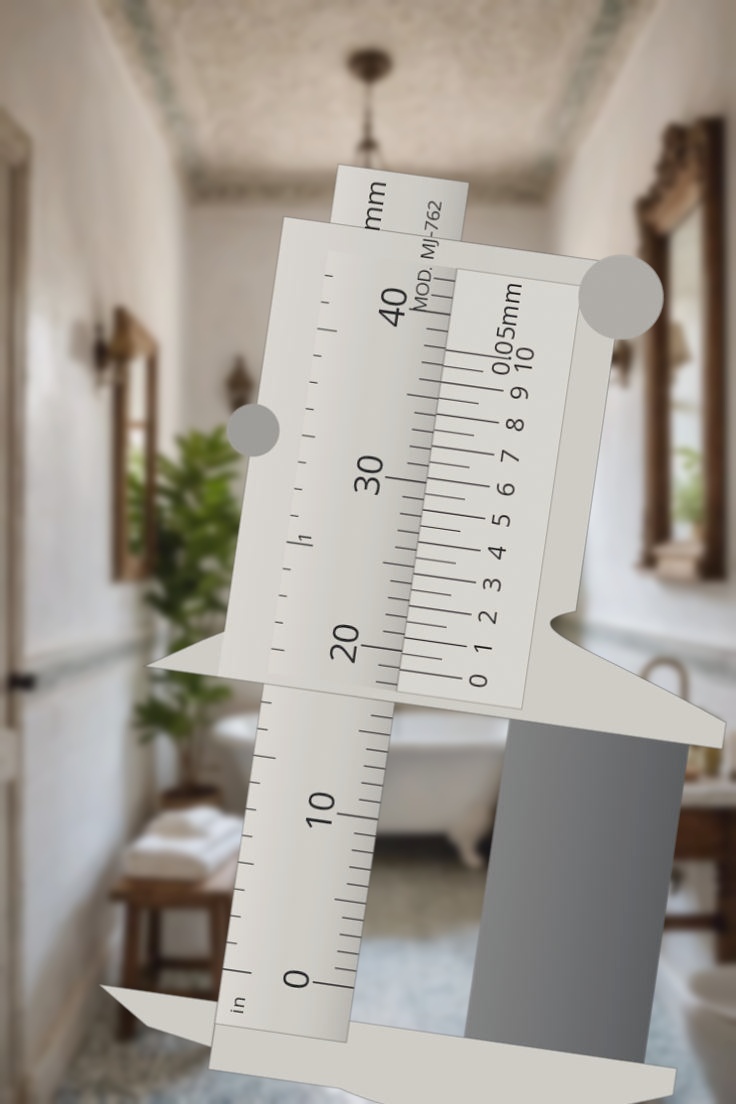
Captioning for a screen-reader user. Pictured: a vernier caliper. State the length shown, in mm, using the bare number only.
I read 18.9
